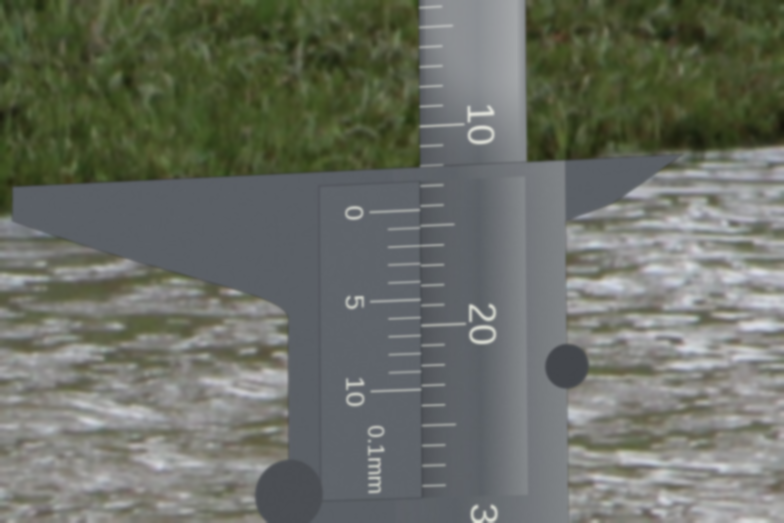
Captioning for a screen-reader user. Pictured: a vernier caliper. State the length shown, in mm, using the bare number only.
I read 14.2
